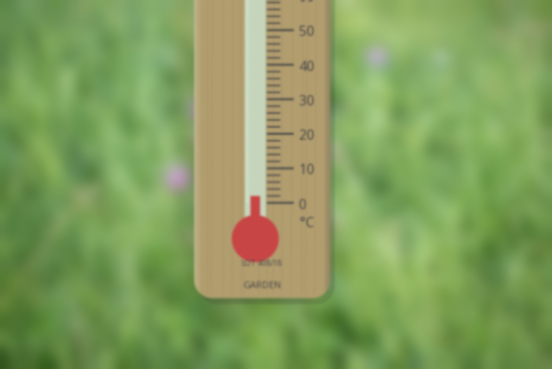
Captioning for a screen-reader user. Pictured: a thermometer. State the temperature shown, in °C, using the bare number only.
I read 2
